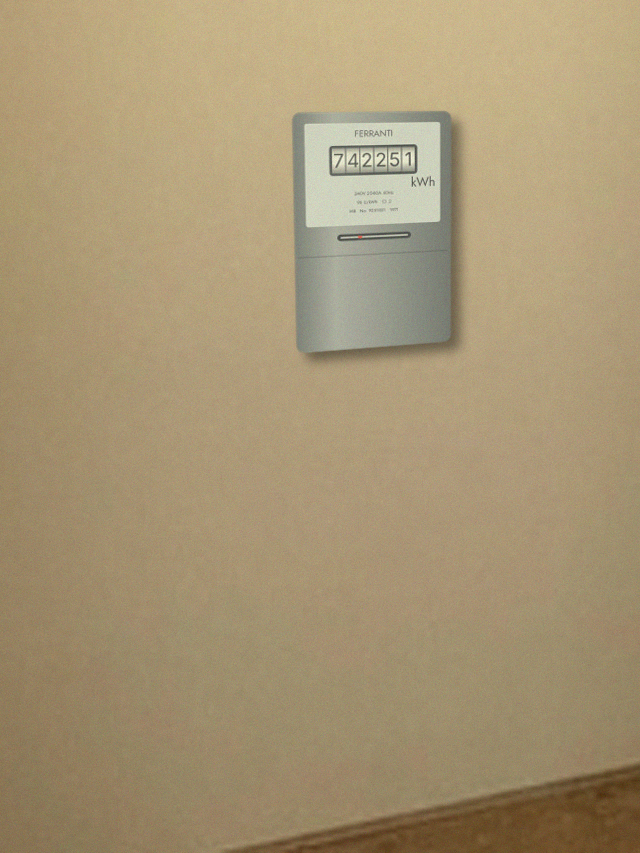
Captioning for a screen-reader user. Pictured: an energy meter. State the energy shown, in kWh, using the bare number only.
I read 742251
